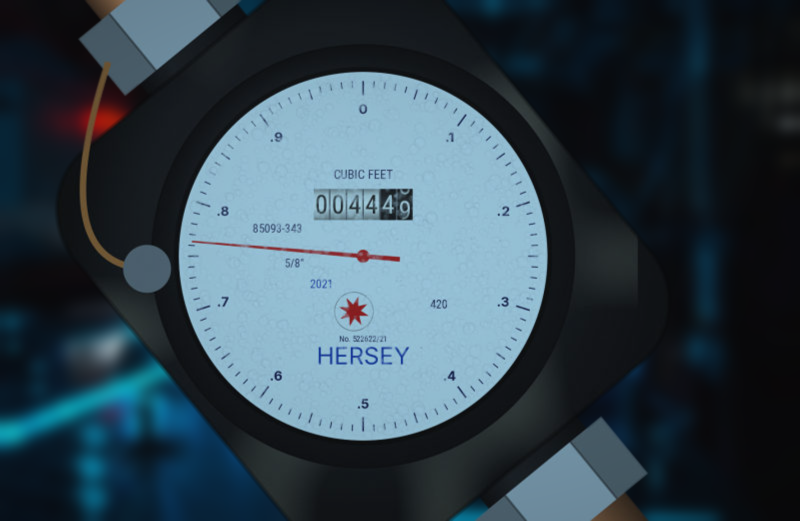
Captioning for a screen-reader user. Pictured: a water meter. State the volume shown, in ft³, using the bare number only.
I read 4448.76
